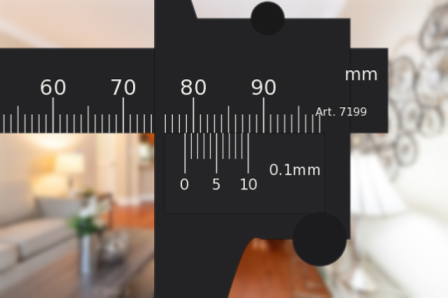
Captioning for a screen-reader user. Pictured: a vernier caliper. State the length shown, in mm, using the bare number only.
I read 78.8
